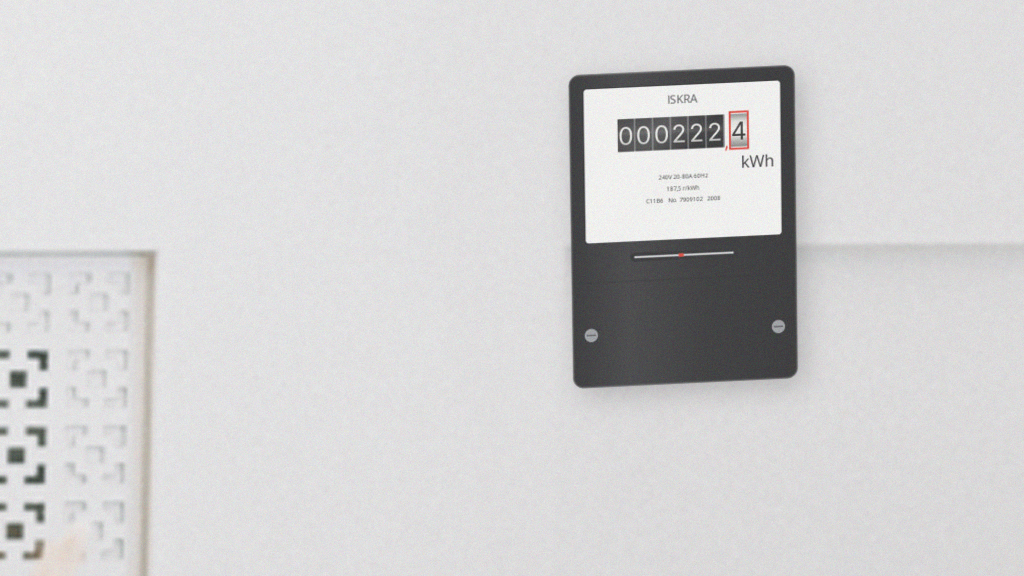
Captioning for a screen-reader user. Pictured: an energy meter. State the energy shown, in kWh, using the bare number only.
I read 222.4
